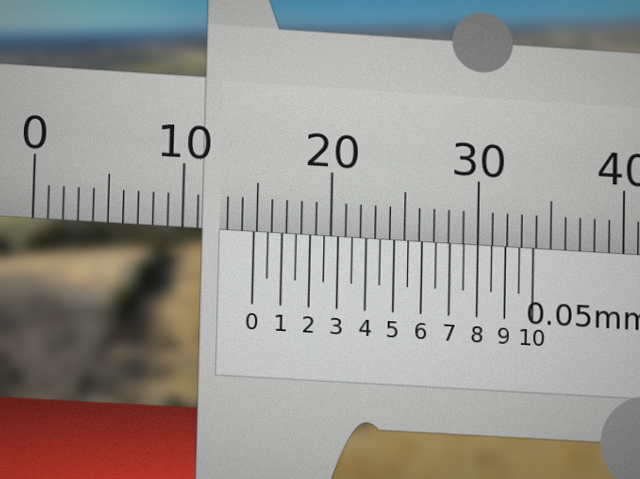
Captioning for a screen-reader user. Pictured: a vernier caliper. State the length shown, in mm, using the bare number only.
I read 14.8
